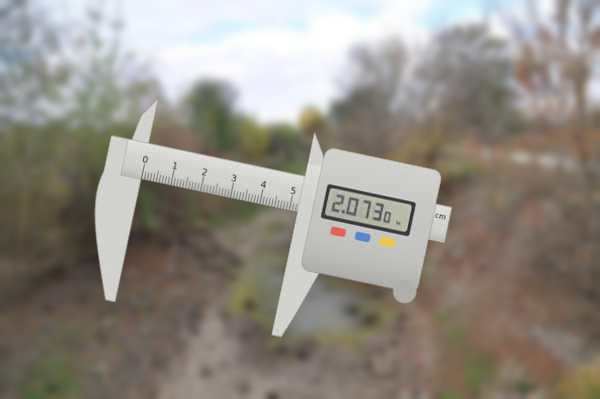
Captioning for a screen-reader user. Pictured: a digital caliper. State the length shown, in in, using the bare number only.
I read 2.0730
